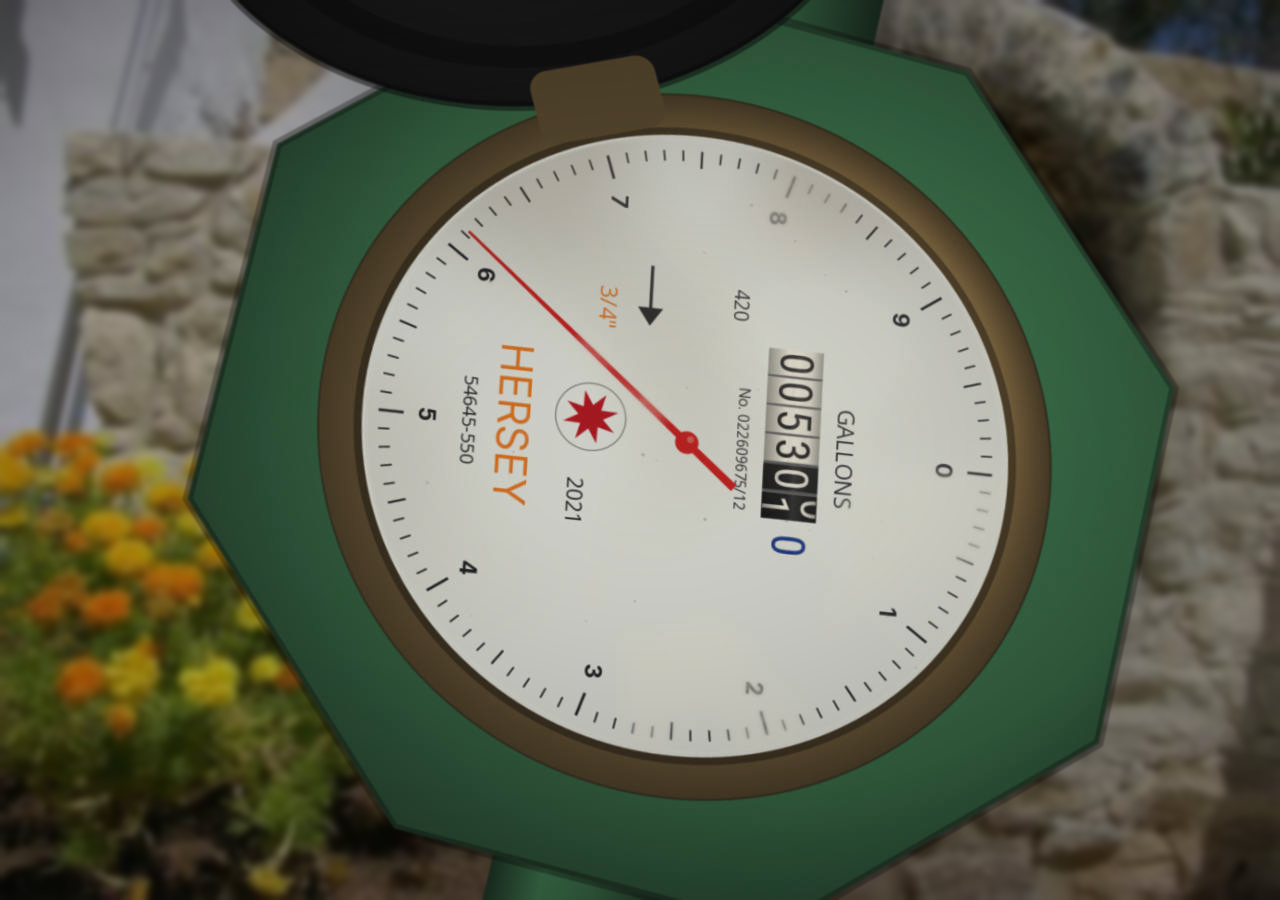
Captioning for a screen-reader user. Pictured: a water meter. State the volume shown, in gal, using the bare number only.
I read 53006.1
